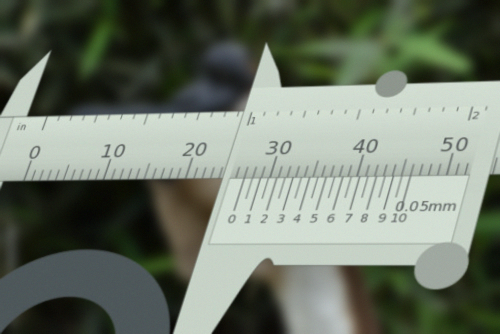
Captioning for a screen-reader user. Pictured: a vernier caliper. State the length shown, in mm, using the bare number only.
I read 27.0
